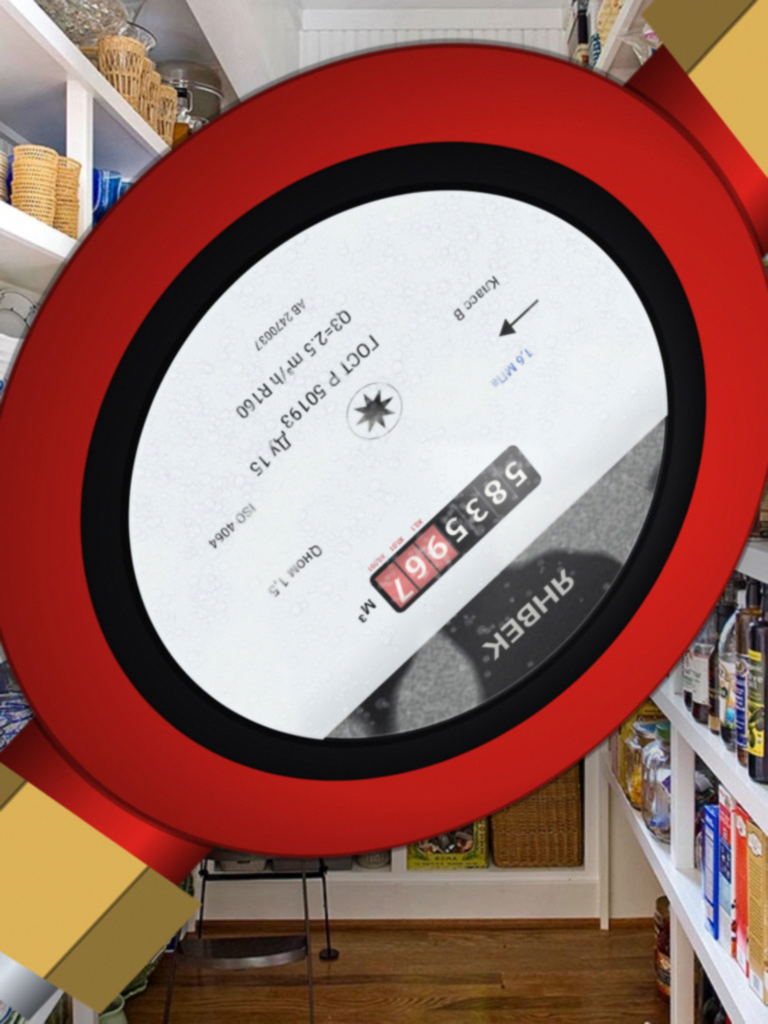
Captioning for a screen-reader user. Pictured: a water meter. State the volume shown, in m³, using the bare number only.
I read 5835.967
